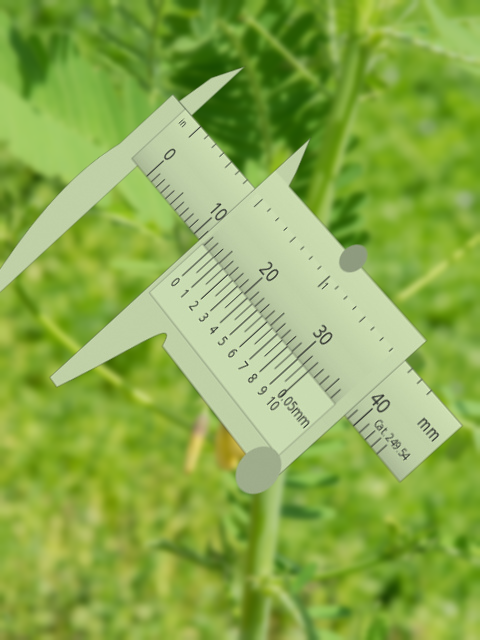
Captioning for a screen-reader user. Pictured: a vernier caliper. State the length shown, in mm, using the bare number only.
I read 13.0
